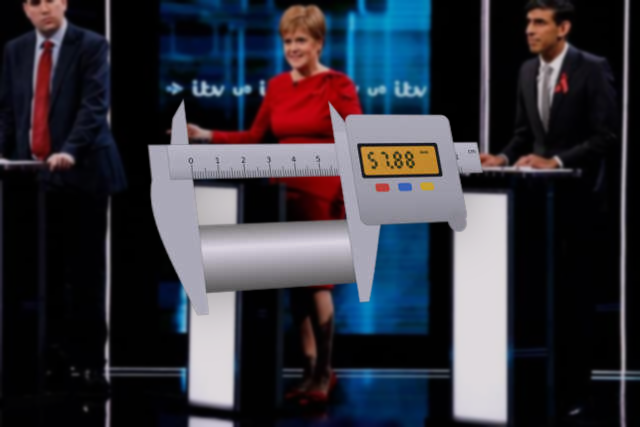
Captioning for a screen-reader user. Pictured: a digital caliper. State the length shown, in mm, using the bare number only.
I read 57.88
